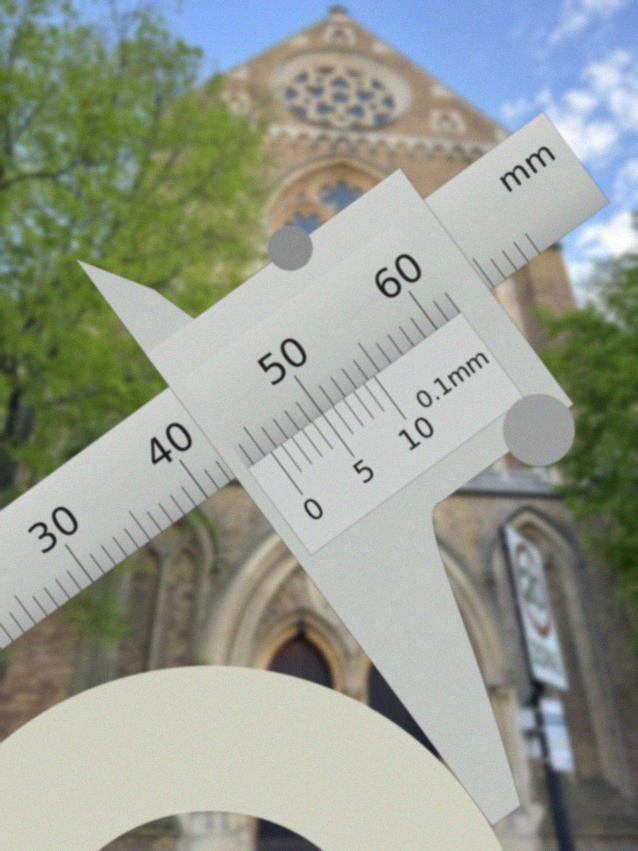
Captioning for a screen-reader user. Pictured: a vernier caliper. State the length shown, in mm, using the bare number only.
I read 45.5
